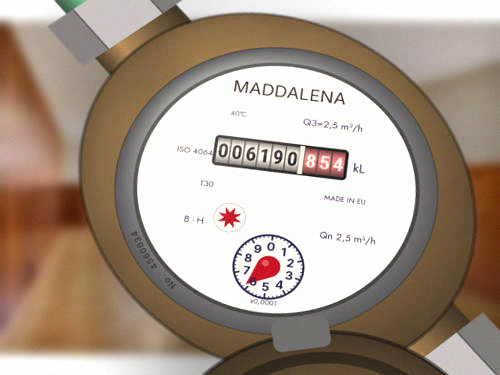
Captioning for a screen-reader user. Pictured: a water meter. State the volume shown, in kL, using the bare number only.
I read 6190.8546
